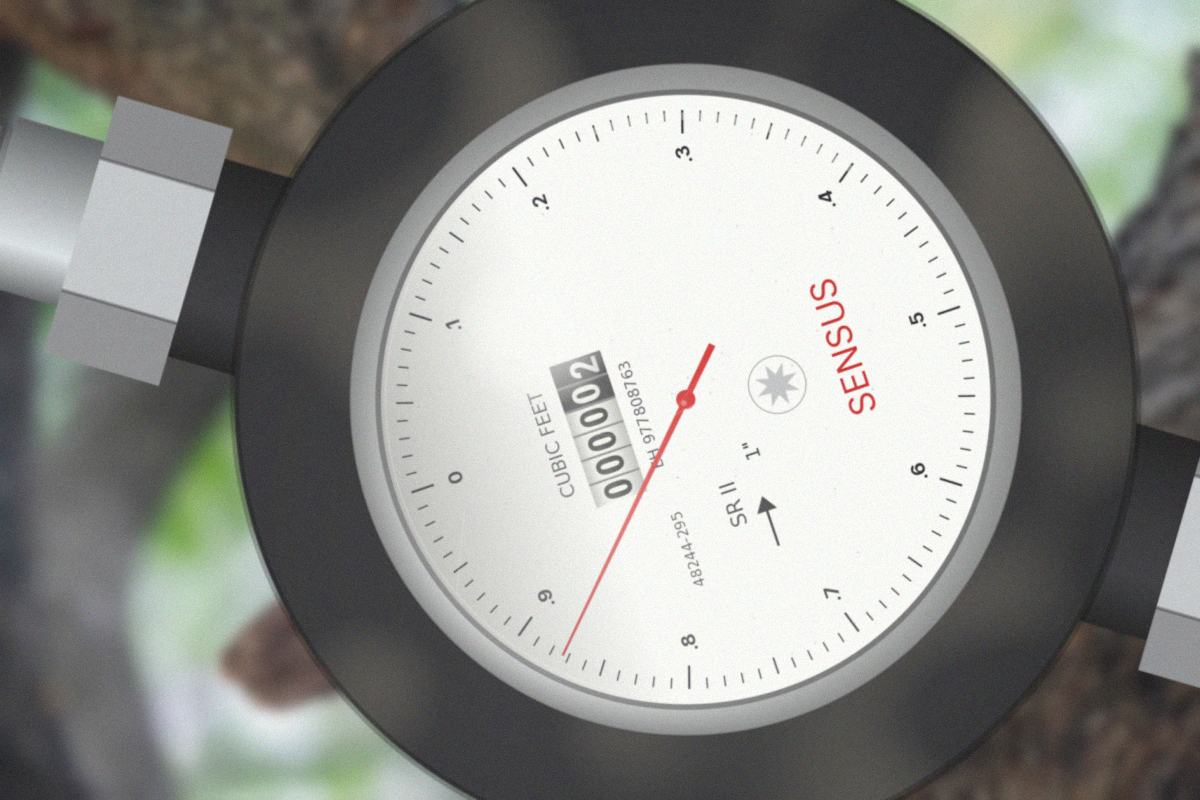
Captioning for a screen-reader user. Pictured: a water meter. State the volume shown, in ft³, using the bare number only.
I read 1.87
